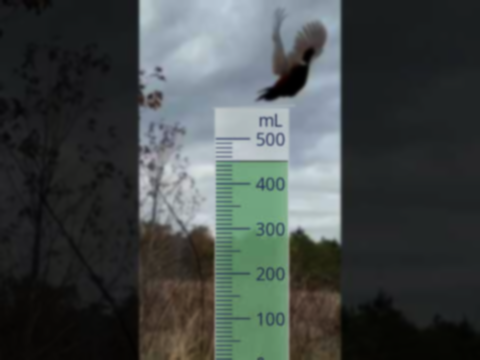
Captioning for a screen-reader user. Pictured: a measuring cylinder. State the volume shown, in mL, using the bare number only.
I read 450
